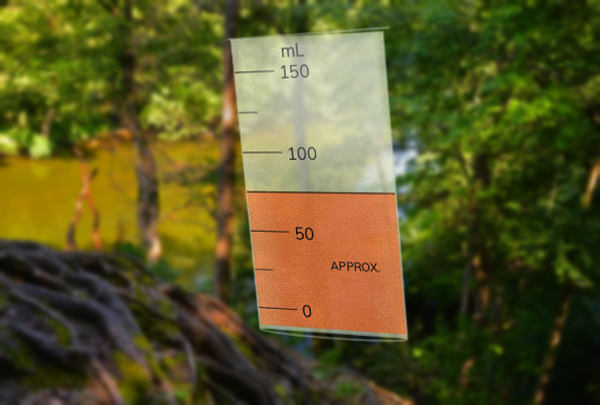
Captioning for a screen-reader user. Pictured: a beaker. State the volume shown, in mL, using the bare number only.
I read 75
